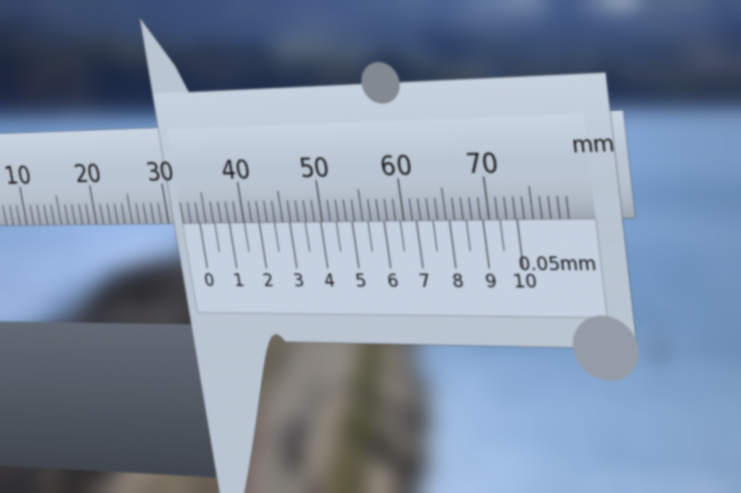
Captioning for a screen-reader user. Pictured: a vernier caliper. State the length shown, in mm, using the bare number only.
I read 34.2
